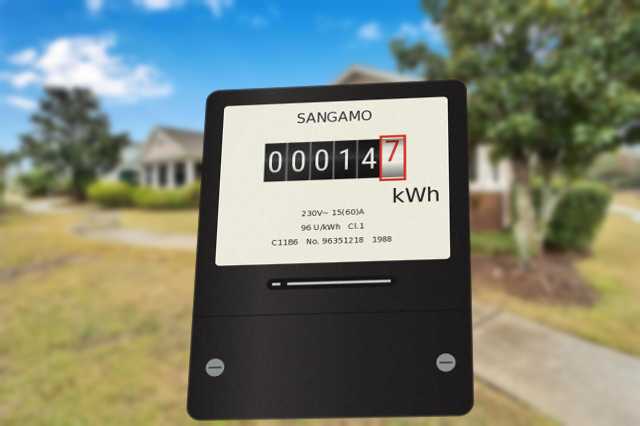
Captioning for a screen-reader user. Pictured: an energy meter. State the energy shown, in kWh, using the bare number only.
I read 14.7
